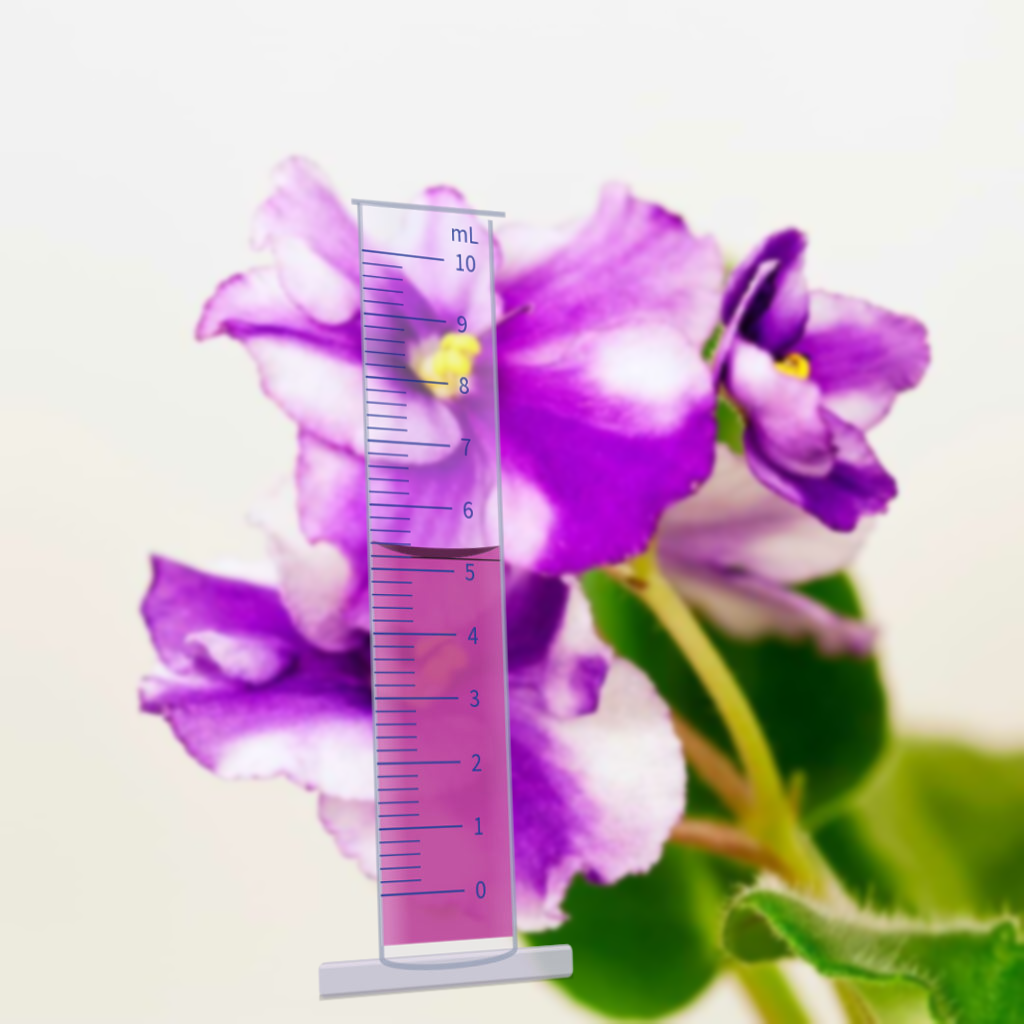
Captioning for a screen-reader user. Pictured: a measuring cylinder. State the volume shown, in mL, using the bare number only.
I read 5.2
